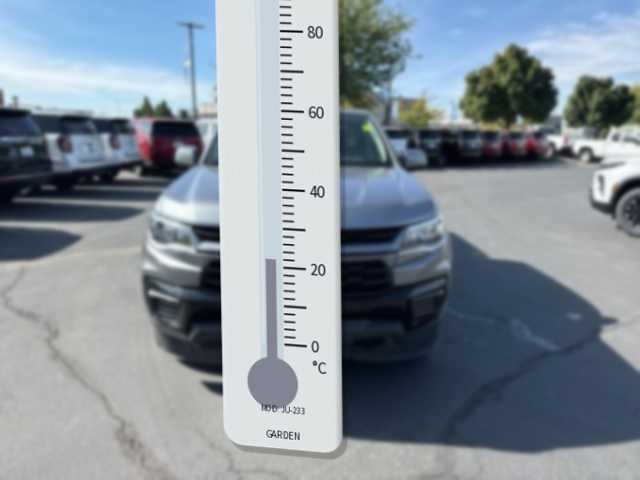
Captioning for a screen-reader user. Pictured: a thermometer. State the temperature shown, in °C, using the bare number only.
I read 22
